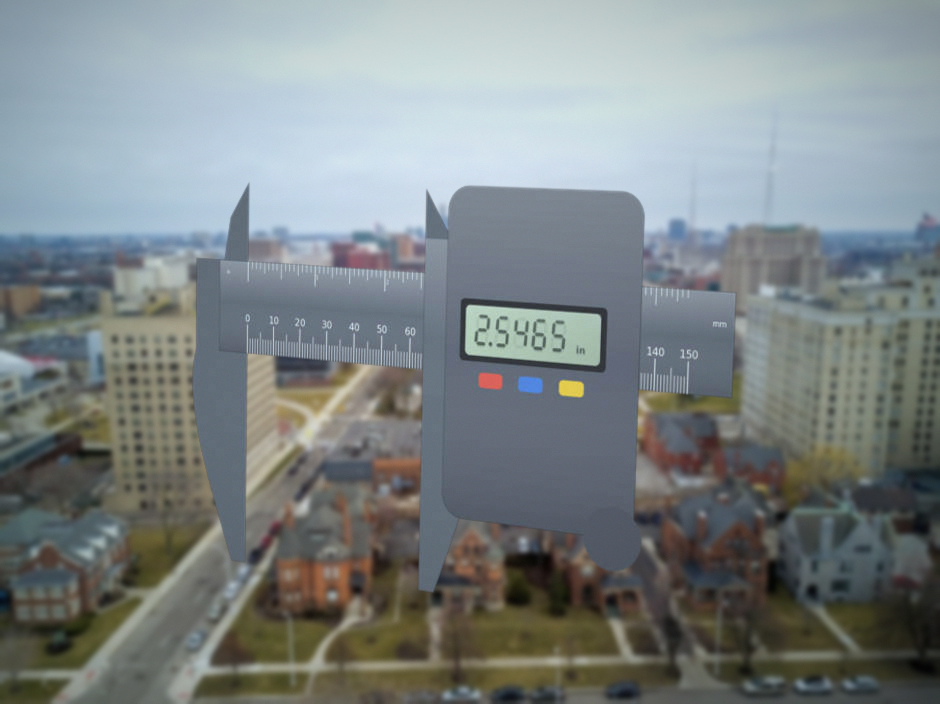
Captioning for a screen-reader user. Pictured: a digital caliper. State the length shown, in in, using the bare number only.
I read 2.5465
